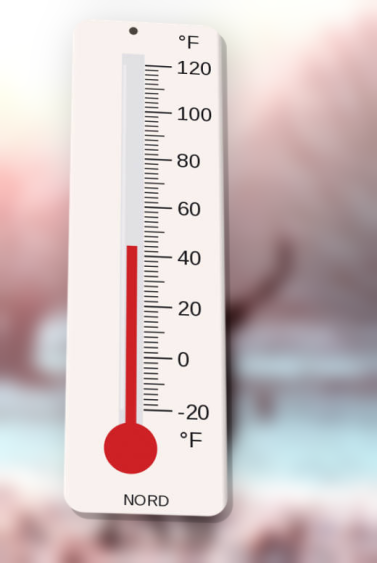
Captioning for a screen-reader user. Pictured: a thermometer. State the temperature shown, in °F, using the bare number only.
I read 44
